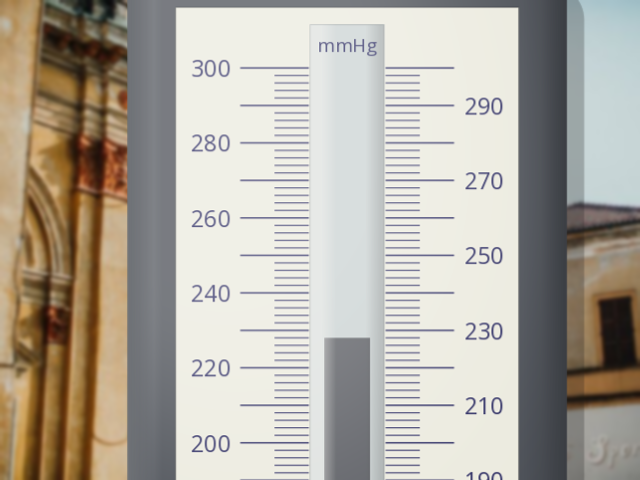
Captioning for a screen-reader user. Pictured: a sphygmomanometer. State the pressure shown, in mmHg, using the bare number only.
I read 228
